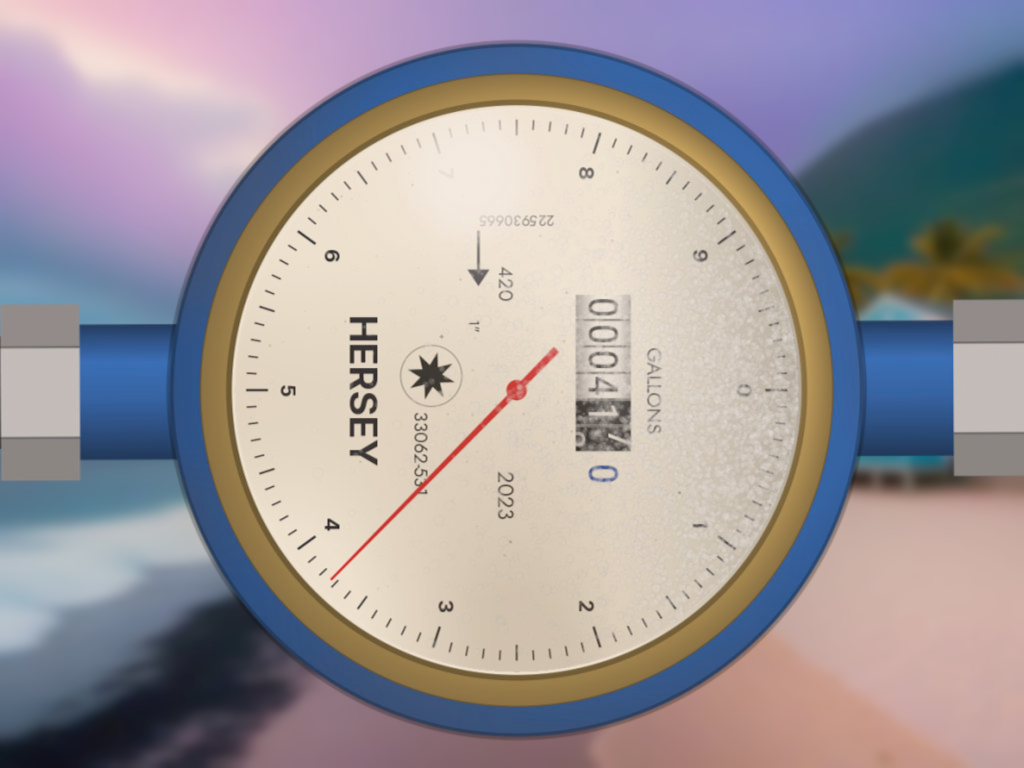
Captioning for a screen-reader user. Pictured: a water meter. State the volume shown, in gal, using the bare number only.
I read 4173.7
